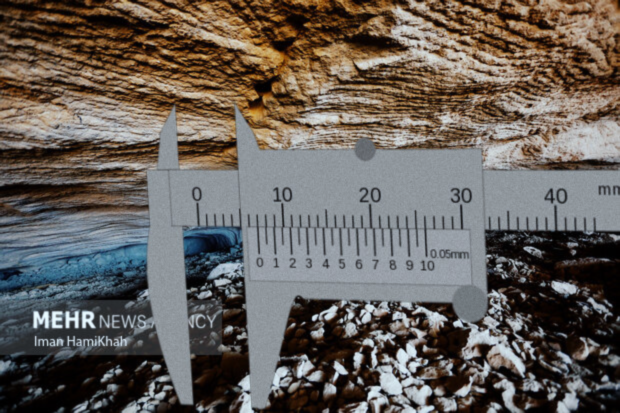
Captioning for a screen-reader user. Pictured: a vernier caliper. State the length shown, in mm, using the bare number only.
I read 7.0
